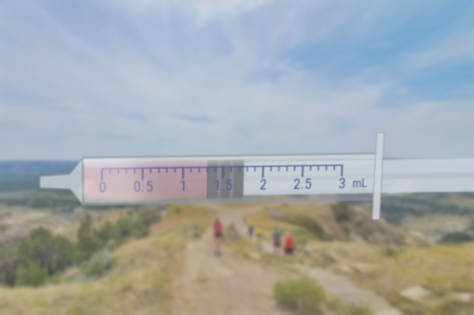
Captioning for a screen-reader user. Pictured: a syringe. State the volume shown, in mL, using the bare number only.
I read 1.3
